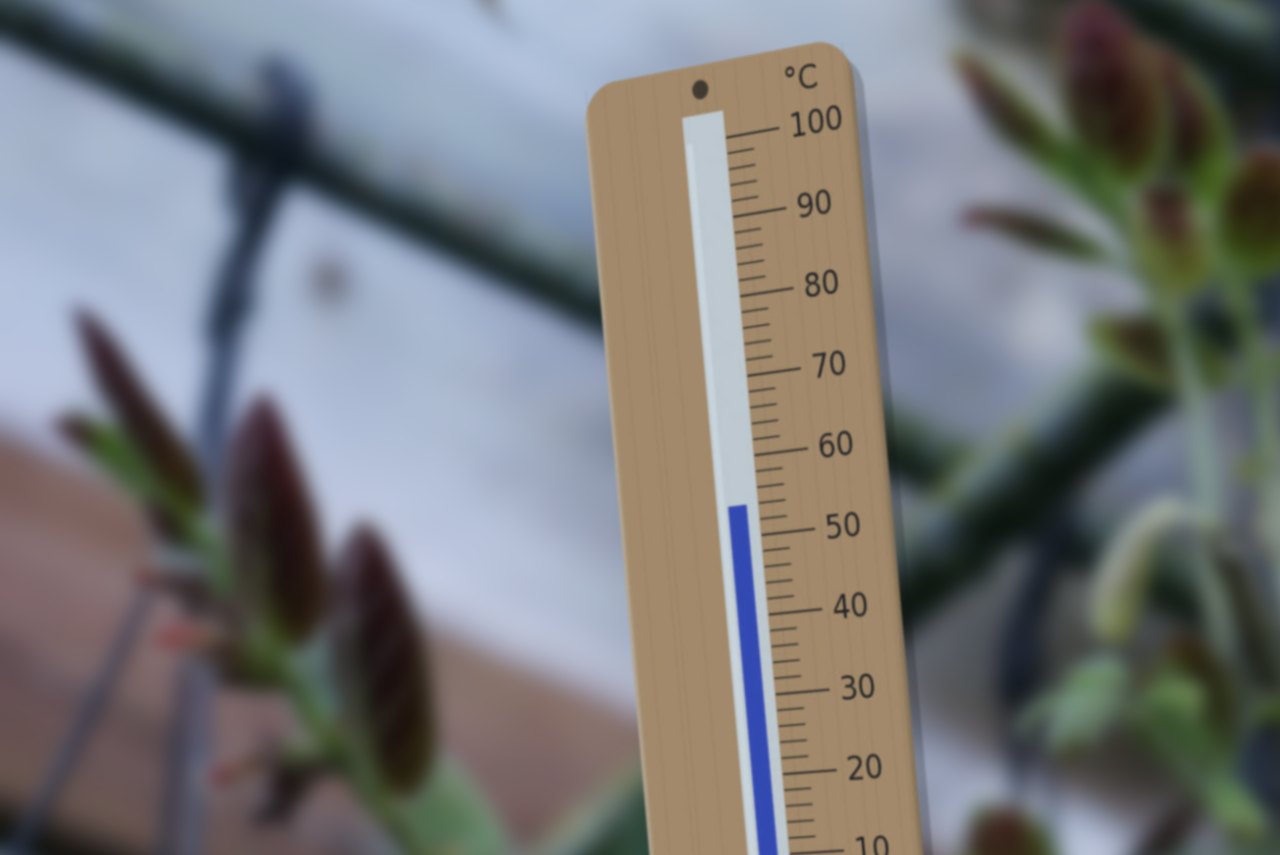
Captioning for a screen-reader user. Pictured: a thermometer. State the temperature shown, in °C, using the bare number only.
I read 54
